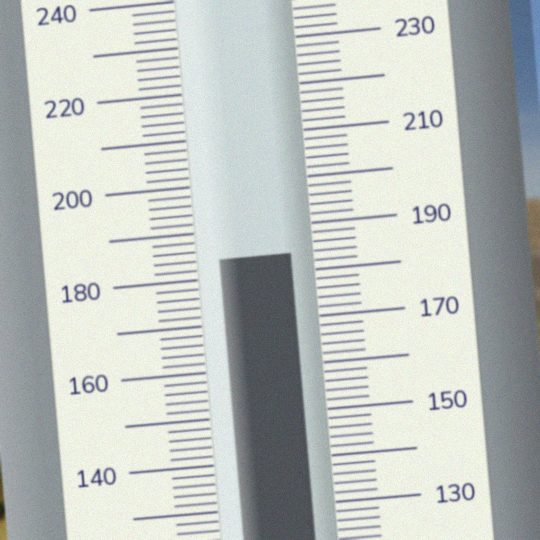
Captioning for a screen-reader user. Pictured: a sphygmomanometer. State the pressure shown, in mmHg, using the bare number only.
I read 184
